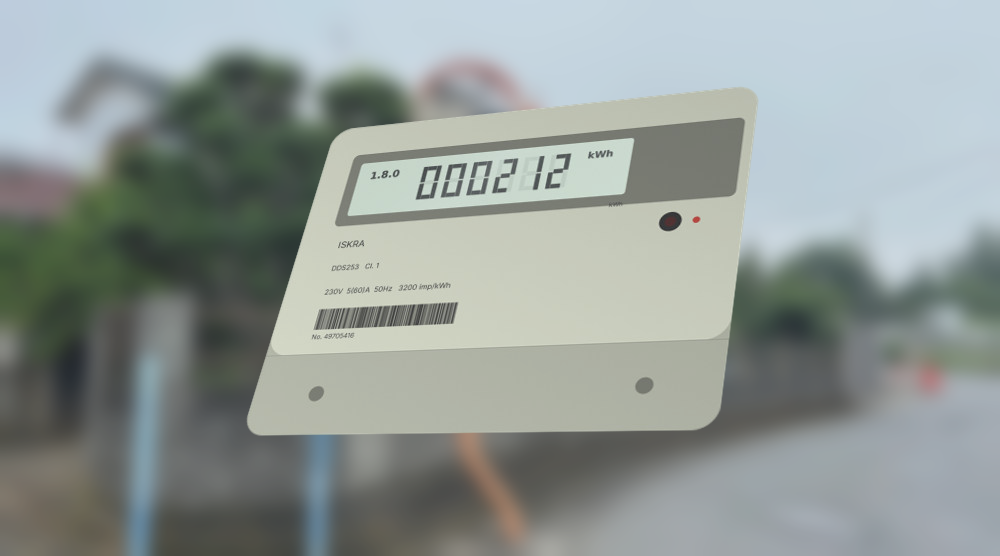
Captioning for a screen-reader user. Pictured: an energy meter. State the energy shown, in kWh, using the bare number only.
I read 212
